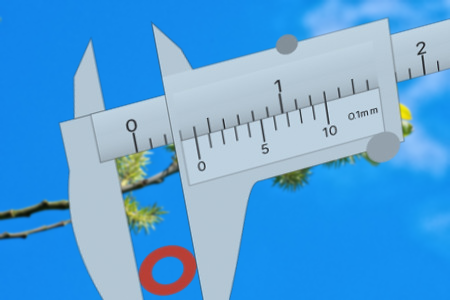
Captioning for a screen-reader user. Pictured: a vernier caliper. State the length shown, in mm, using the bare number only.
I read 4.0
